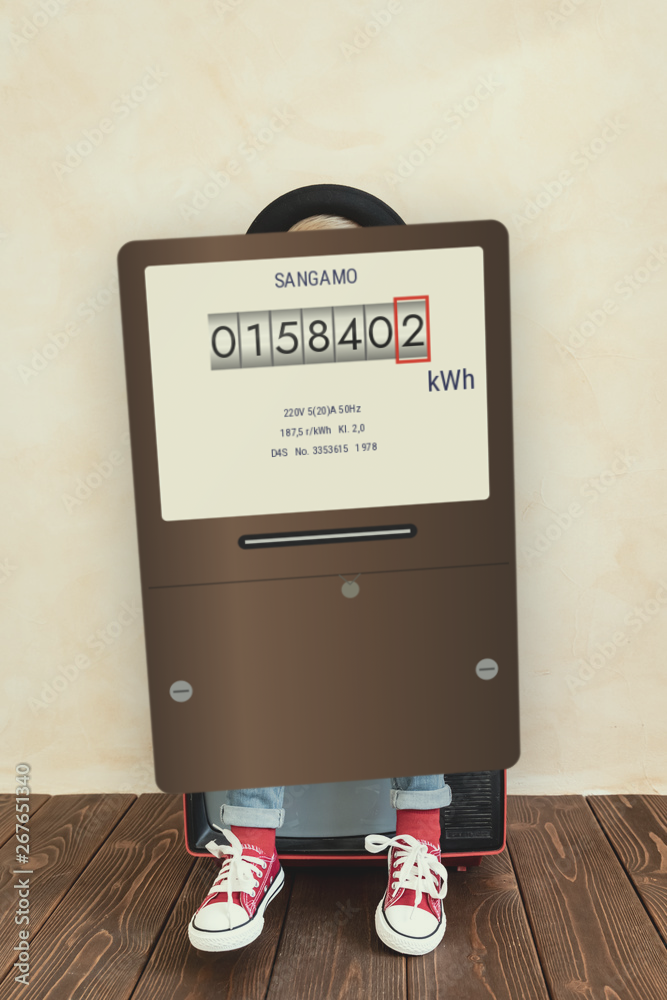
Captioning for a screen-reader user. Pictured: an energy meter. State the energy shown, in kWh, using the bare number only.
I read 15840.2
